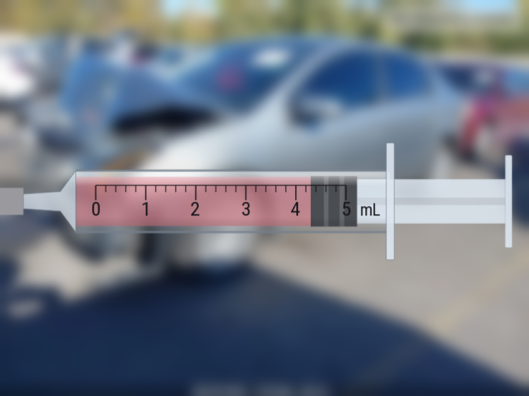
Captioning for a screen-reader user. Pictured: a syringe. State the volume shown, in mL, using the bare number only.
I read 4.3
